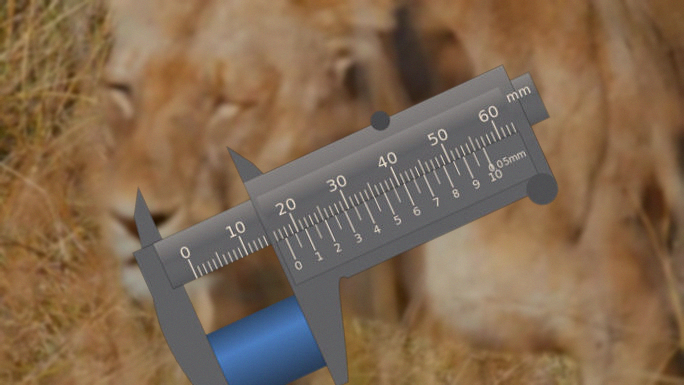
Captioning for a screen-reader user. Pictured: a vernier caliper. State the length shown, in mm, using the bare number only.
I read 17.5
